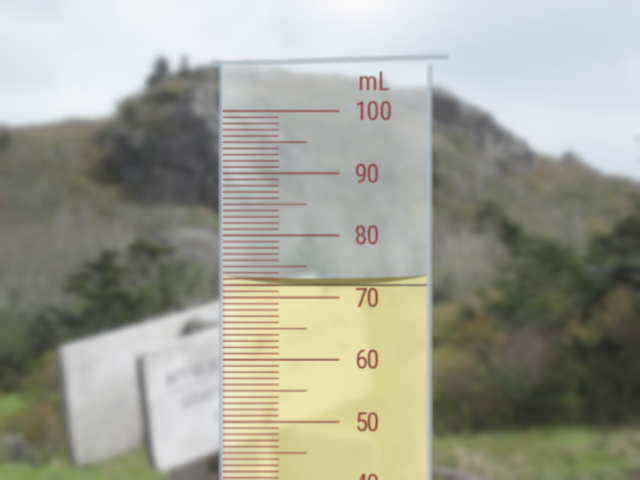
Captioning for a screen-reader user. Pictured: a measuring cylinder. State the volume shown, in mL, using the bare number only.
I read 72
